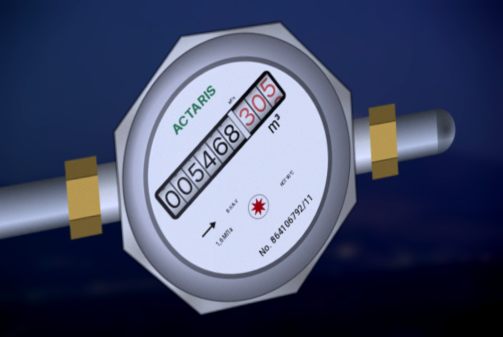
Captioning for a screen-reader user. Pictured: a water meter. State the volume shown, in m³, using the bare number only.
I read 5468.305
